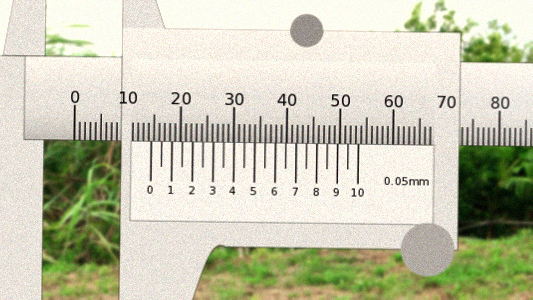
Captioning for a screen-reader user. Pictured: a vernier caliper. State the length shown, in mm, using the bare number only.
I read 14.5
